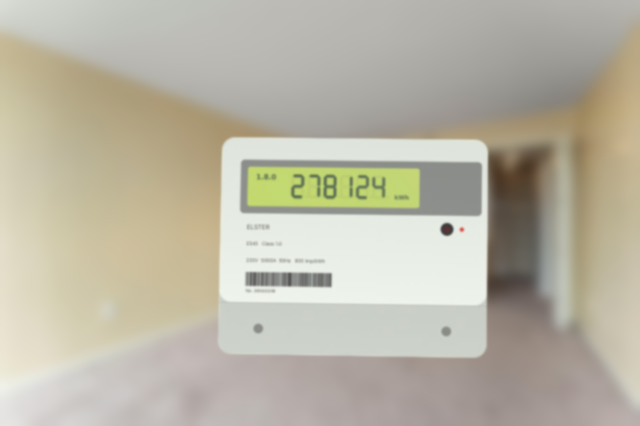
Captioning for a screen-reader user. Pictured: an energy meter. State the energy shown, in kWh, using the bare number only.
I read 278124
